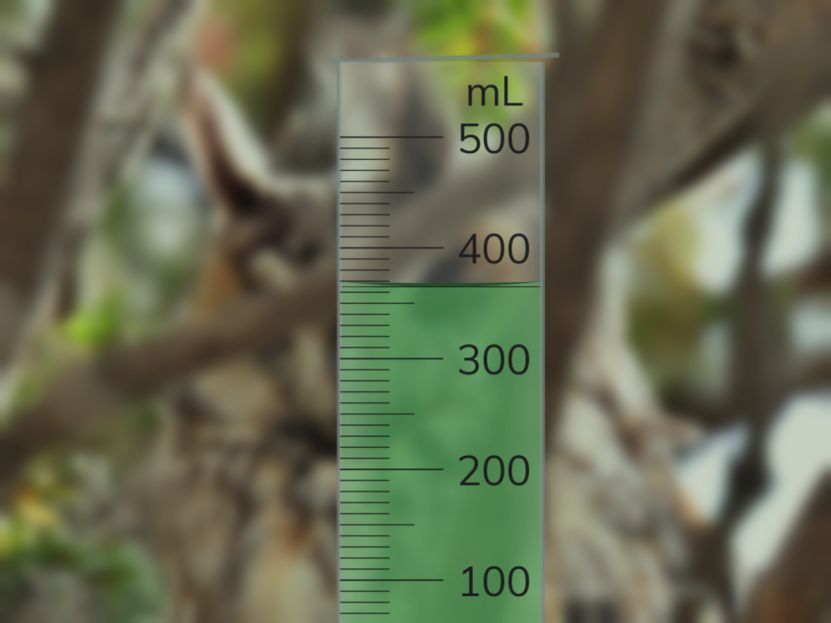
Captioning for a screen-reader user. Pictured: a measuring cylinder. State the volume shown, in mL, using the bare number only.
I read 365
